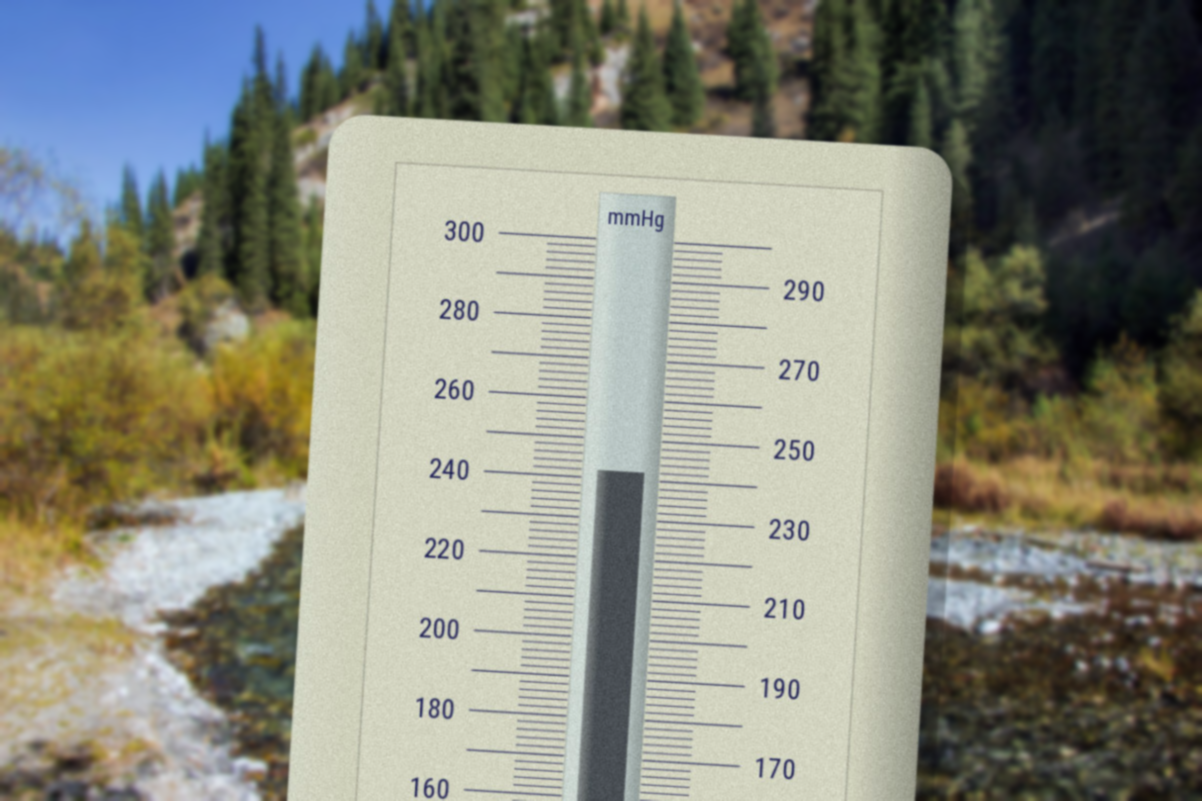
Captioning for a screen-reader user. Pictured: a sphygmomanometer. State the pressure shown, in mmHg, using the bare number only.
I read 242
